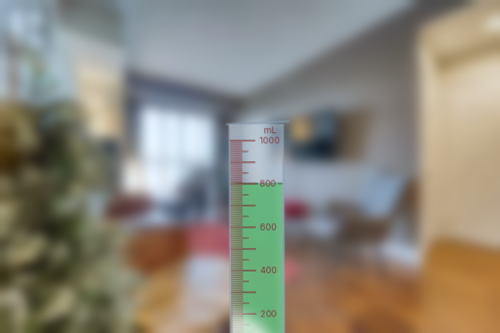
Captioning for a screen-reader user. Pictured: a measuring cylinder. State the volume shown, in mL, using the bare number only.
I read 800
